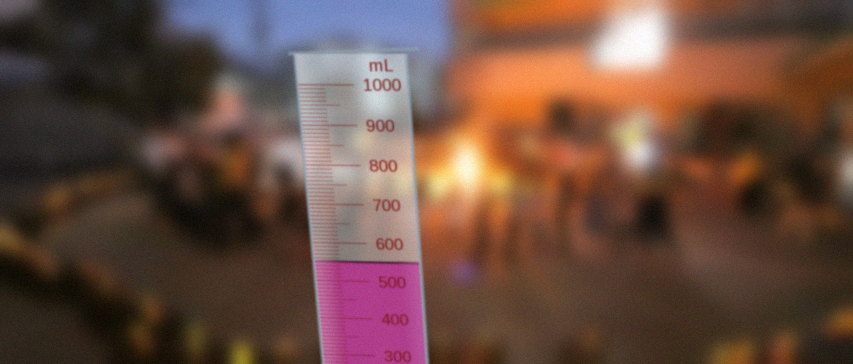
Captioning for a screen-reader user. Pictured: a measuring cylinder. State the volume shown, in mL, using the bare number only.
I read 550
